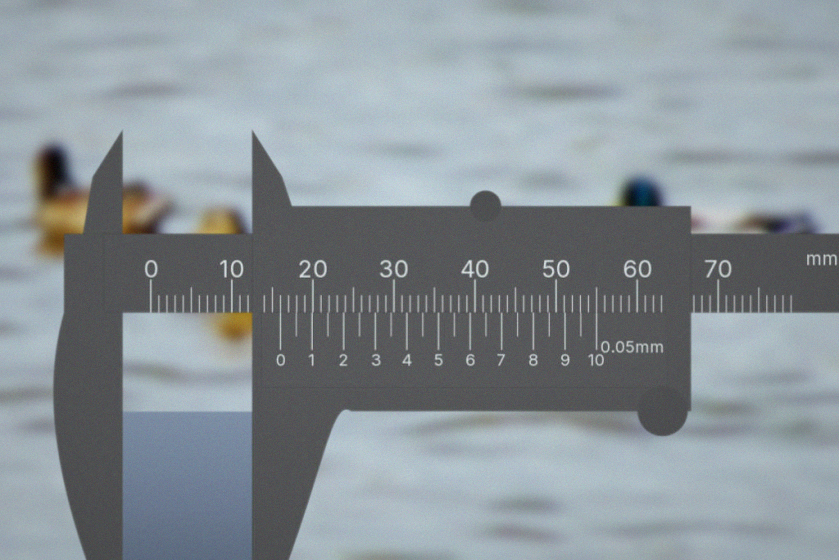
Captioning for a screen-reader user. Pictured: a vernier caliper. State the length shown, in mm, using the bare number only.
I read 16.0
